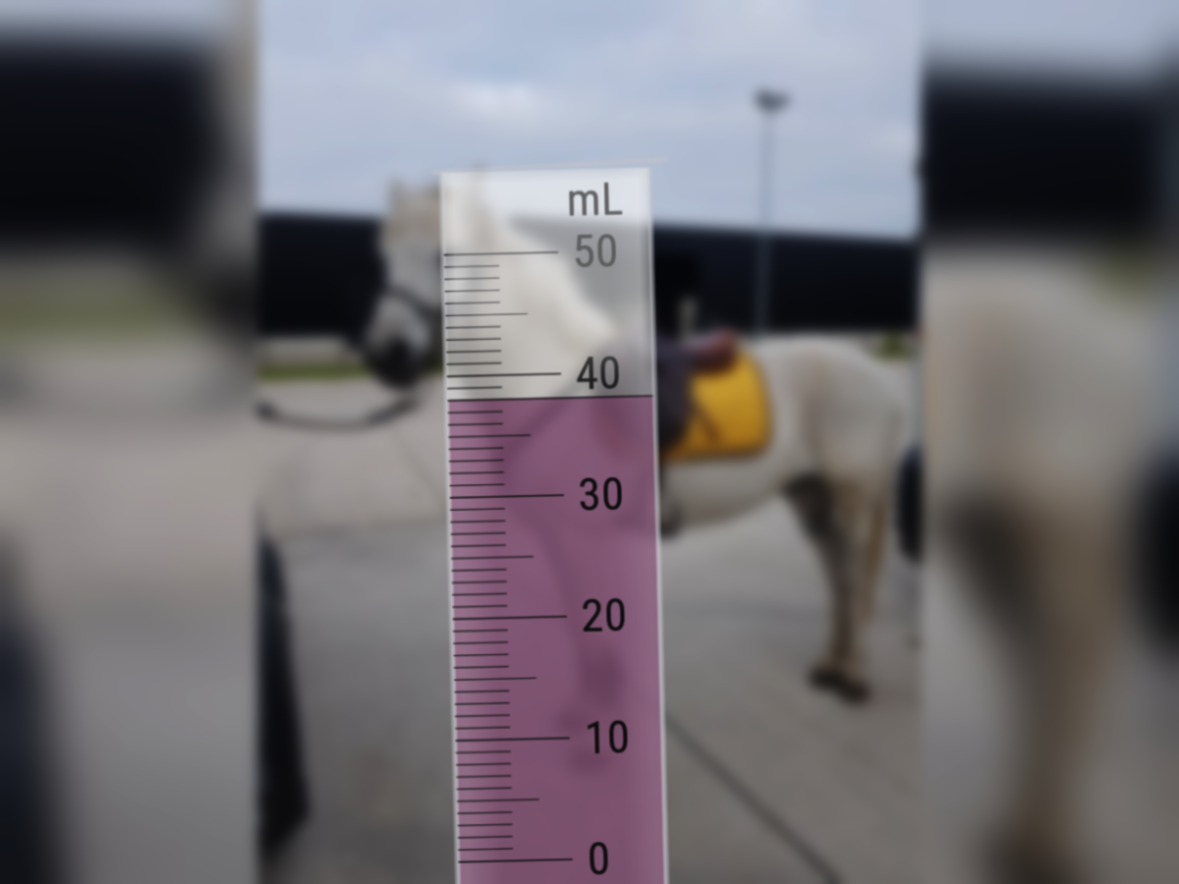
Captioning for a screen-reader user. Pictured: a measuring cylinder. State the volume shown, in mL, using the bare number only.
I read 38
